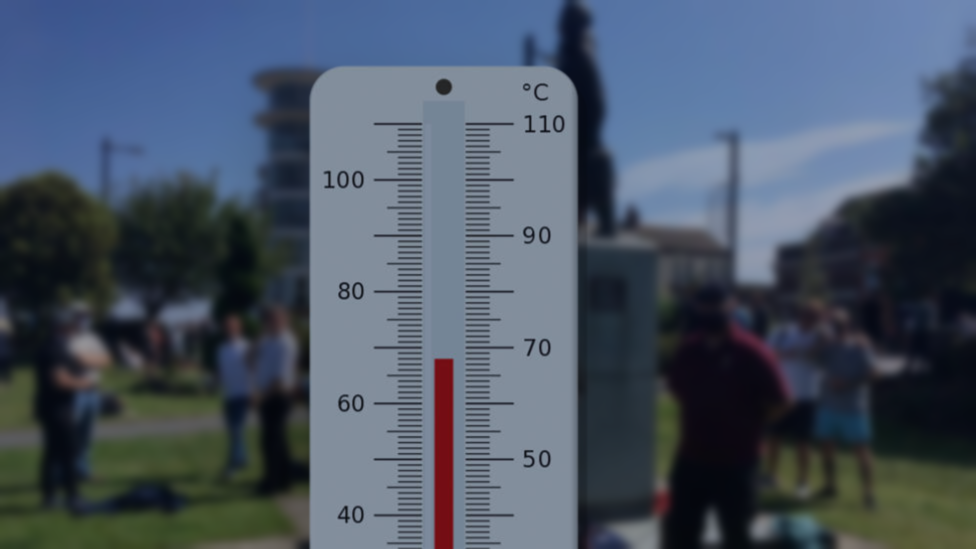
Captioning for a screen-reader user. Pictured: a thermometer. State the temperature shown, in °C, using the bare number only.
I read 68
